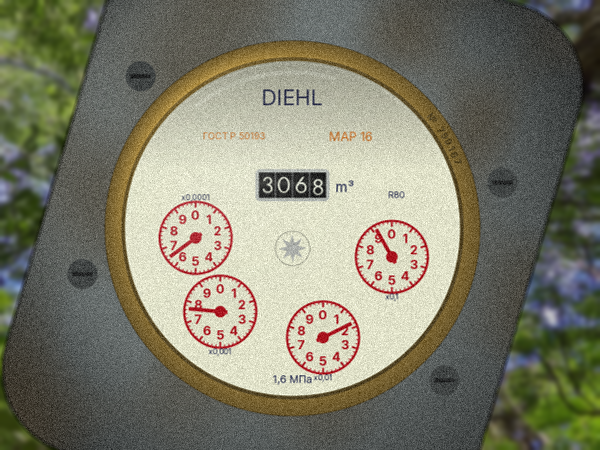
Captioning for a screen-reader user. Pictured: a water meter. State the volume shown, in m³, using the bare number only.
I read 3067.9176
